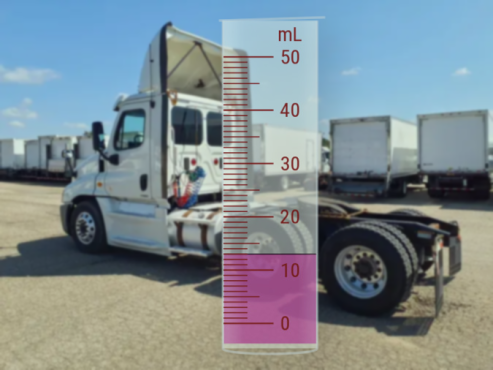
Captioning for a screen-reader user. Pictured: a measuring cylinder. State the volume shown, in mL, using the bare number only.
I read 13
